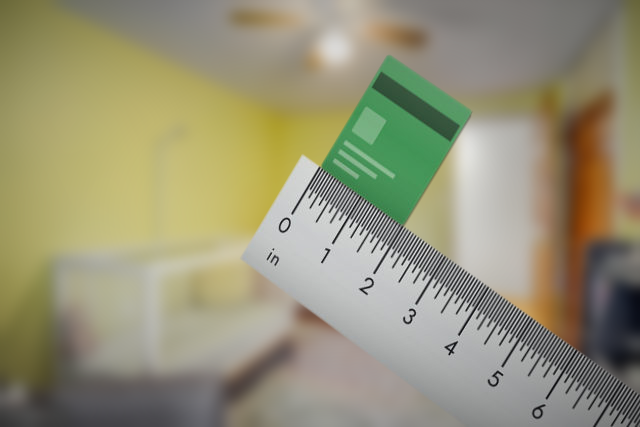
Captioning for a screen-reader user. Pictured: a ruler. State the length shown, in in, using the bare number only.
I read 2
